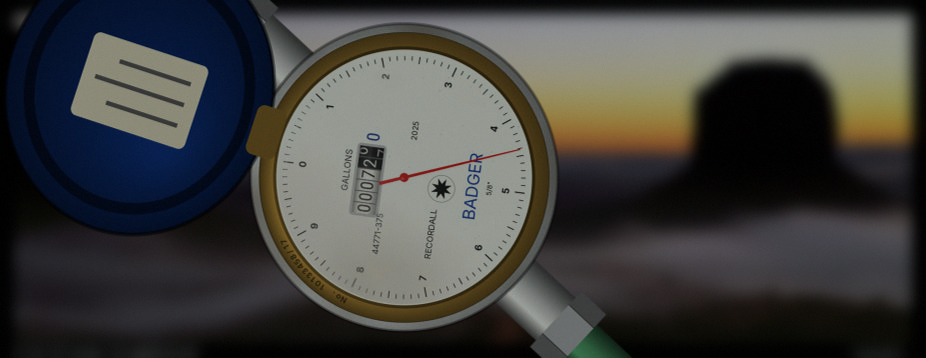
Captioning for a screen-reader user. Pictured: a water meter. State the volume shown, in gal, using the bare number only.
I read 7264.4
